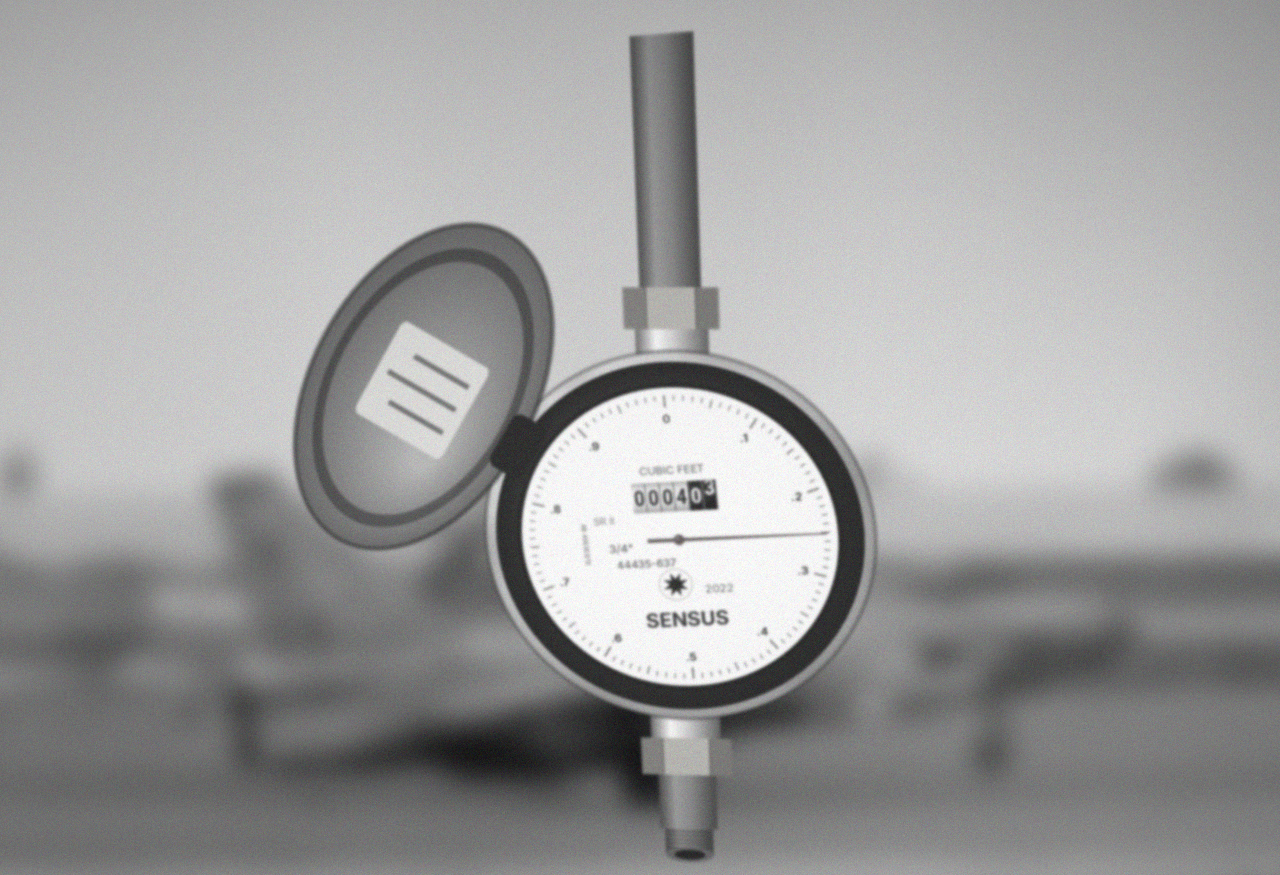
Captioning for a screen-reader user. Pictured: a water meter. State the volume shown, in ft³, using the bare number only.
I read 403.25
